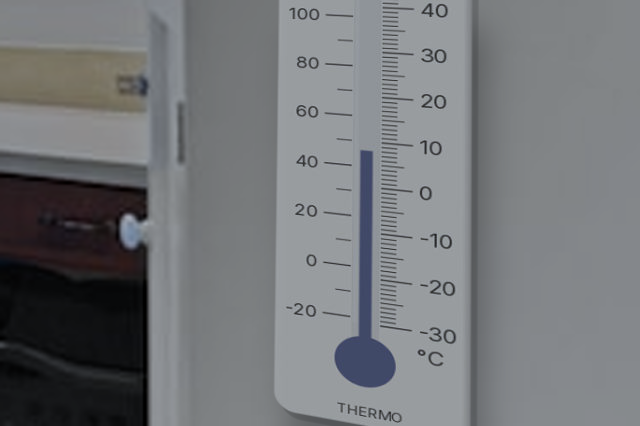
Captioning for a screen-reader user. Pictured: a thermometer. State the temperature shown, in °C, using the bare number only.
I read 8
